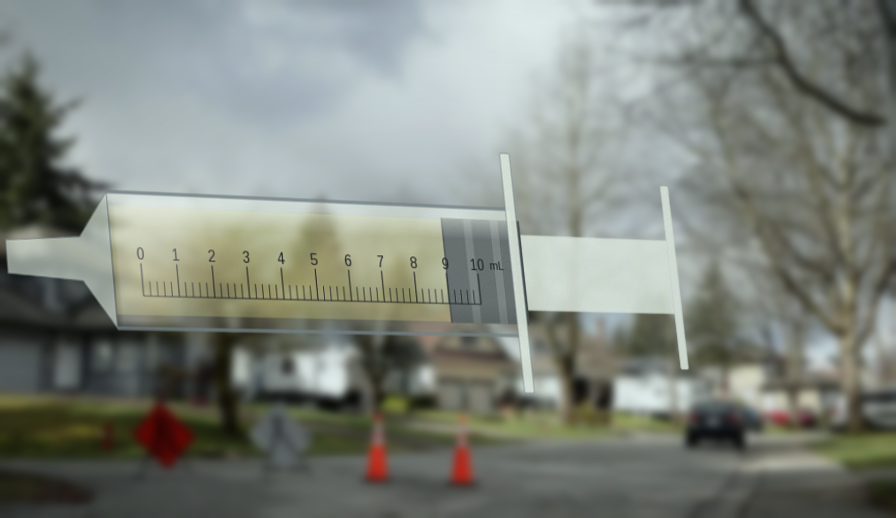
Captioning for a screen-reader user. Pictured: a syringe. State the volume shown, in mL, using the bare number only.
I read 9
